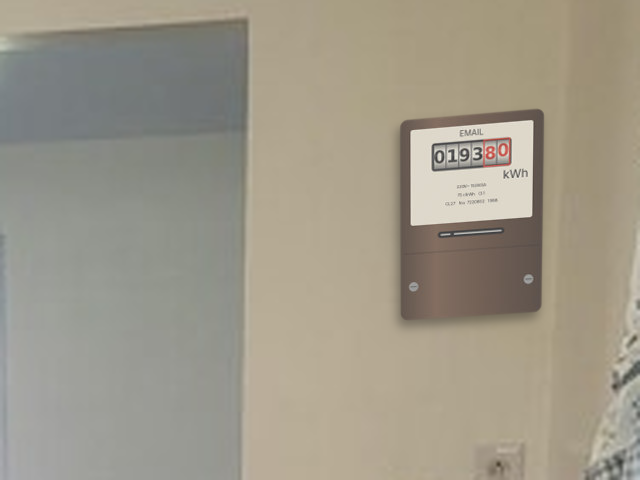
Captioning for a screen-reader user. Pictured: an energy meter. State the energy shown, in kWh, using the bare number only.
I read 193.80
